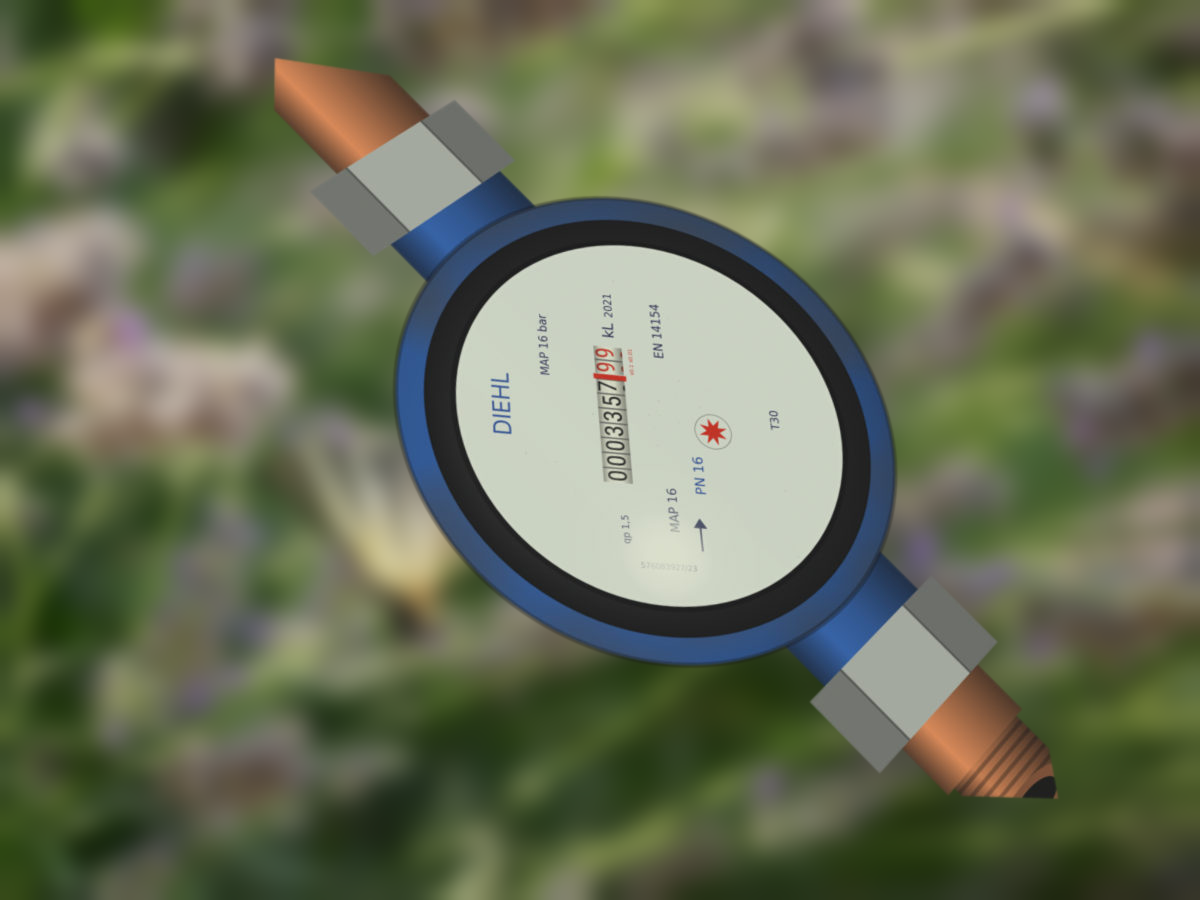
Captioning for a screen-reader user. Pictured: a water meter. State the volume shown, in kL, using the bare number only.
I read 3357.99
